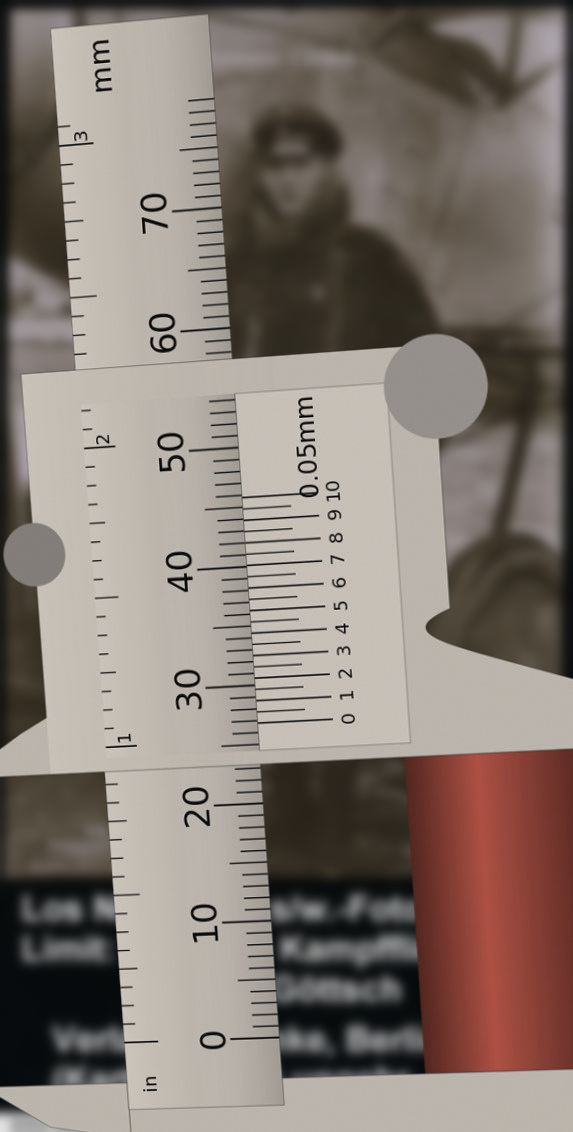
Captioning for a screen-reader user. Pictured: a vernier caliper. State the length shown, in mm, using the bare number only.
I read 26.8
